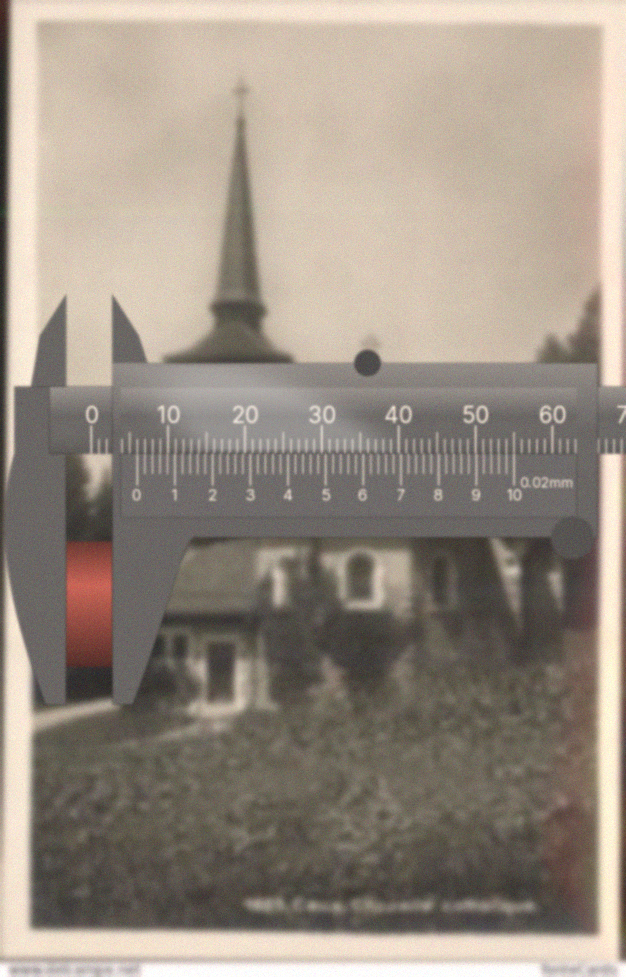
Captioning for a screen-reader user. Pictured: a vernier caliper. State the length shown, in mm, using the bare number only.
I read 6.0
